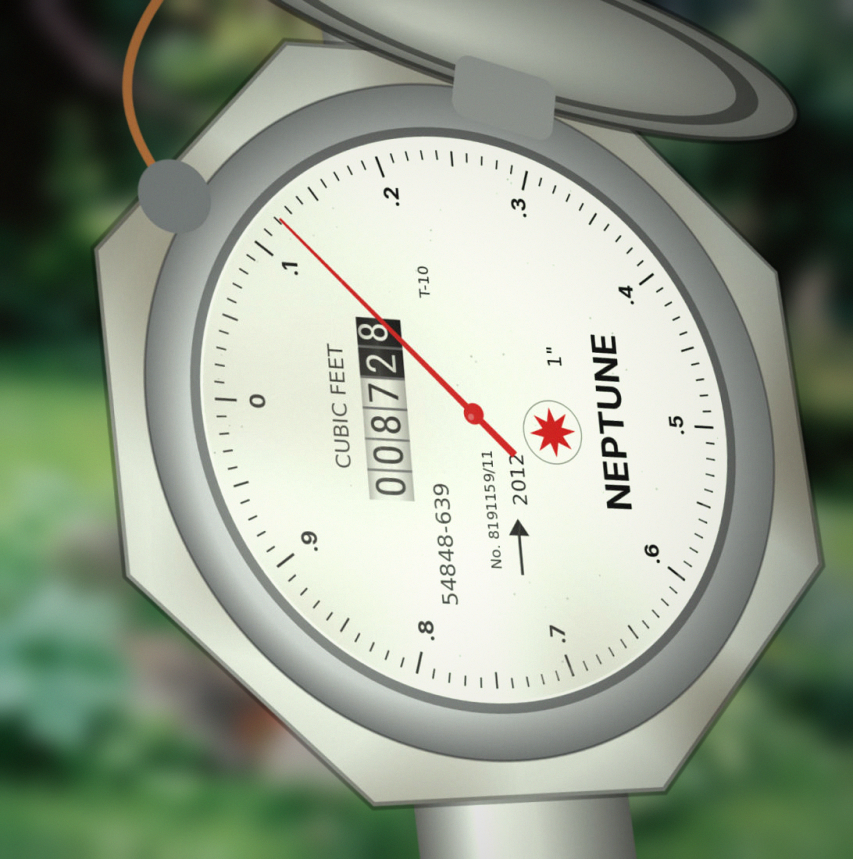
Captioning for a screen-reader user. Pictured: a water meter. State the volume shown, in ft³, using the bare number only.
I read 8728.12
